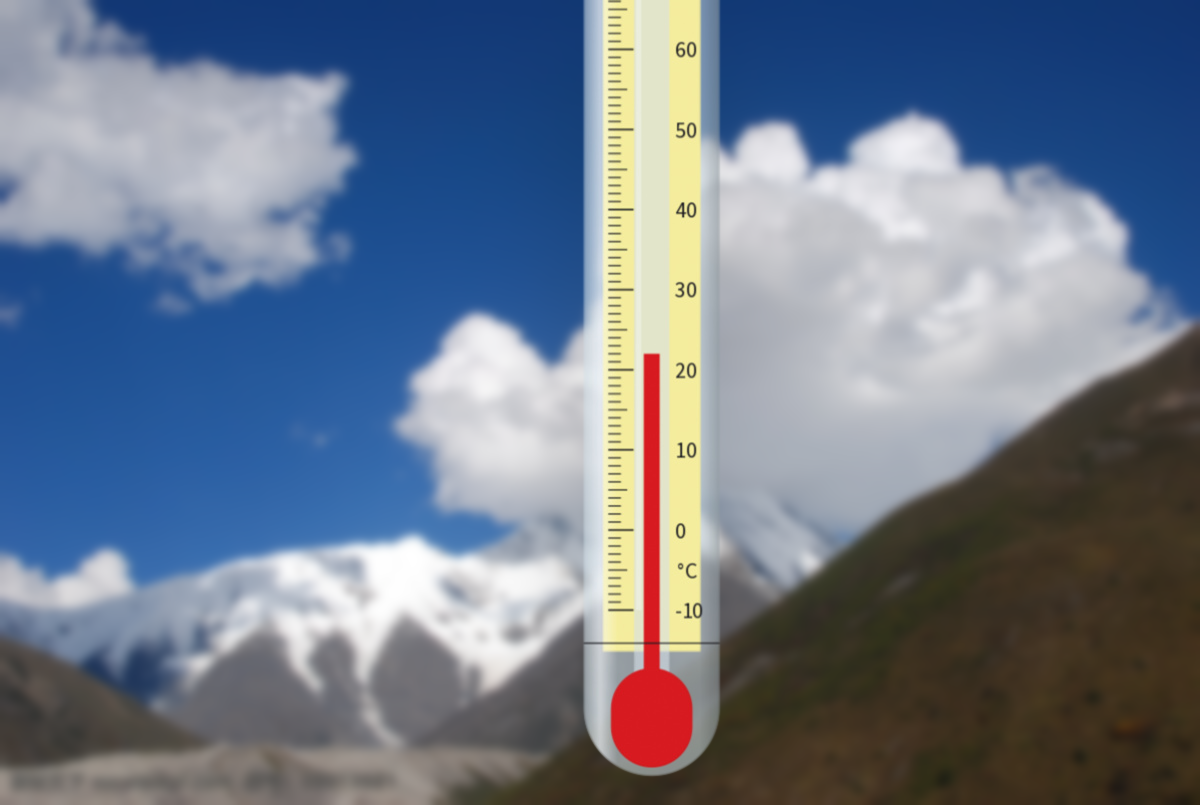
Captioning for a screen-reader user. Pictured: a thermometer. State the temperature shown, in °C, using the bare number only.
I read 22
